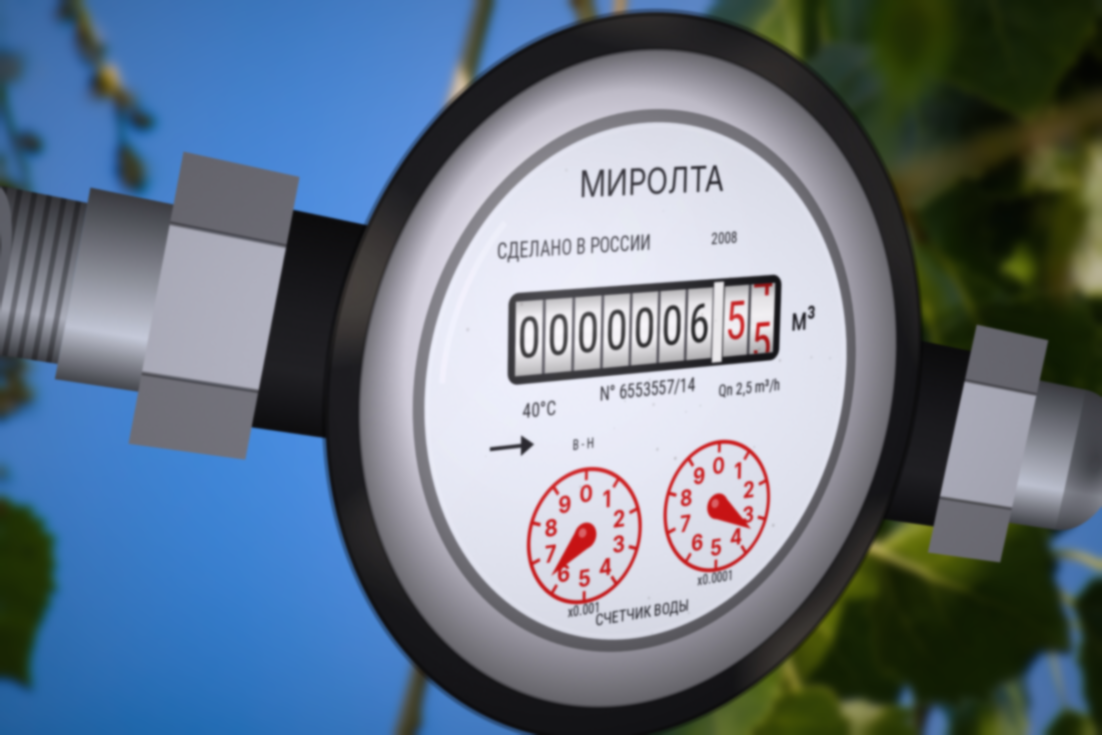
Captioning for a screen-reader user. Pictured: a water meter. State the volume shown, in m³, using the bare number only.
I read 6.5463
